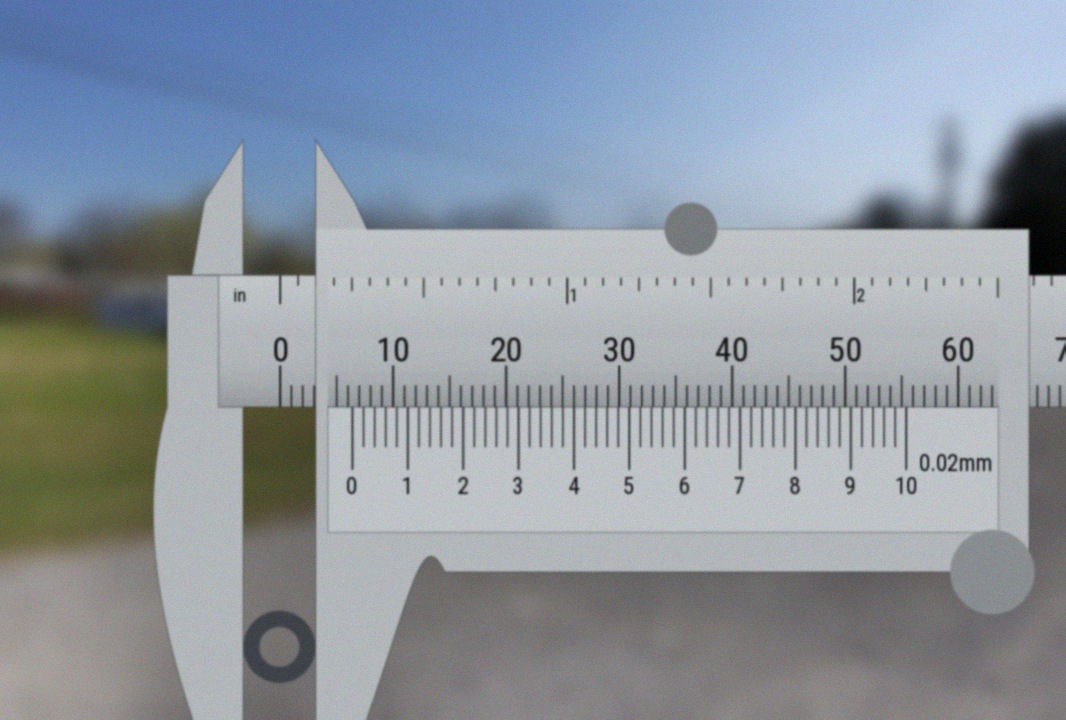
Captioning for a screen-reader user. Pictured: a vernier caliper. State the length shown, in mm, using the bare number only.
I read 6.4
